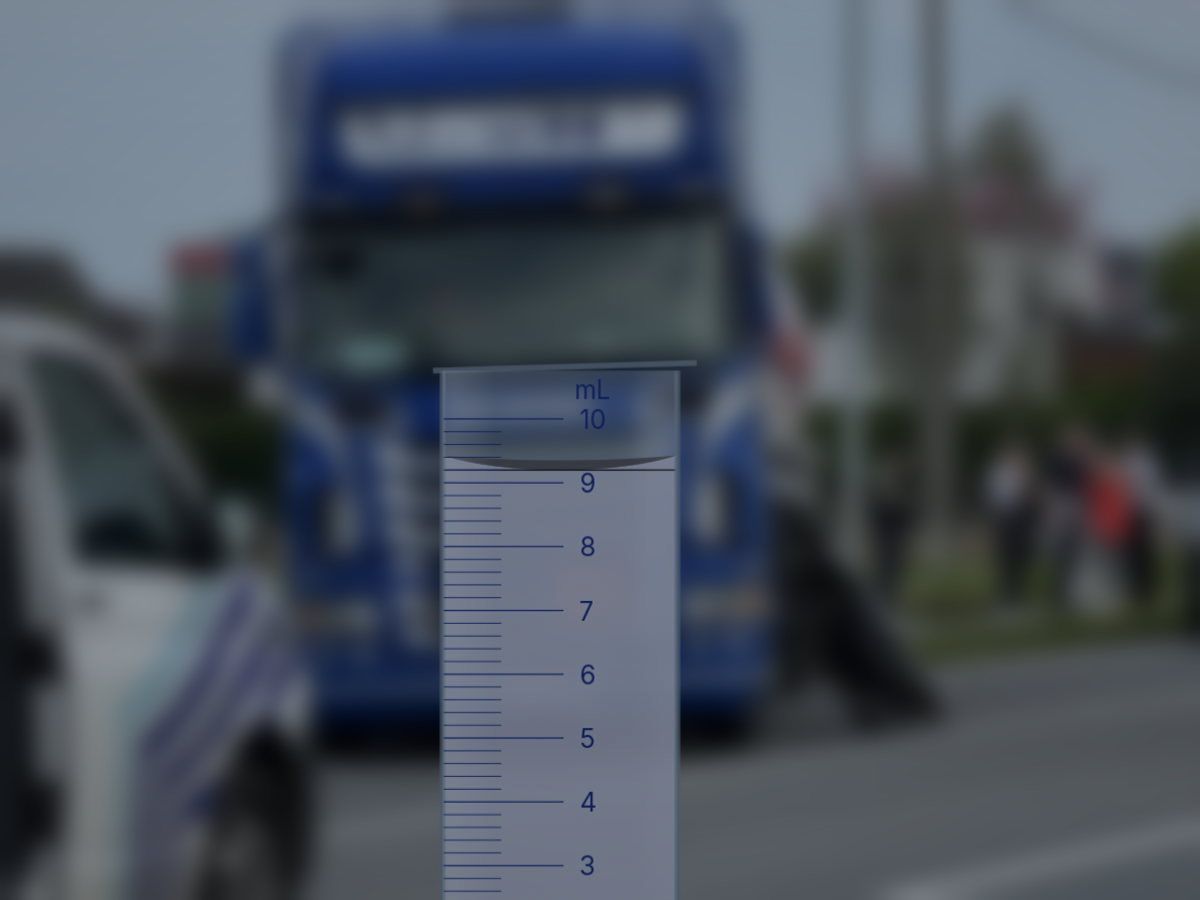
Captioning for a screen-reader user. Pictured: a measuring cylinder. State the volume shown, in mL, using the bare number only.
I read 9.2
